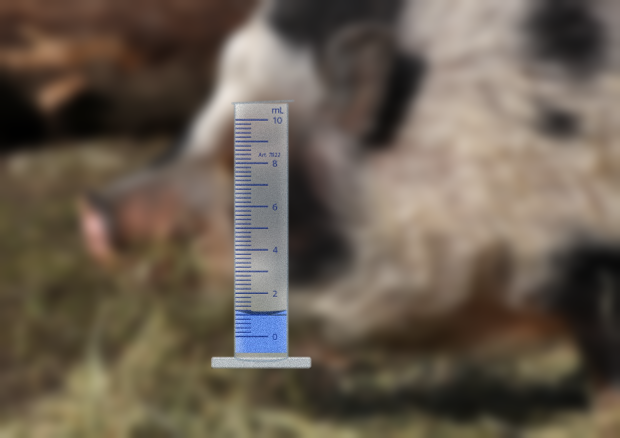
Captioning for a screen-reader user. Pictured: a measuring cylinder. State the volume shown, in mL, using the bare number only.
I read 1
